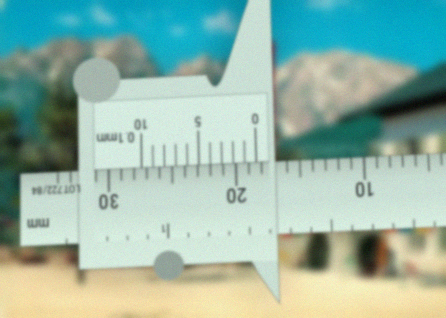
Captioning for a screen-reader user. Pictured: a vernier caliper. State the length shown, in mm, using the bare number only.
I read 18.4
